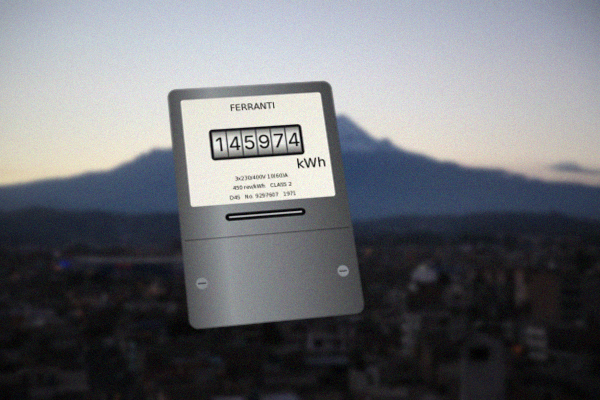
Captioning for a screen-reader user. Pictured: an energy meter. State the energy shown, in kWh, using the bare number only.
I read 145974
